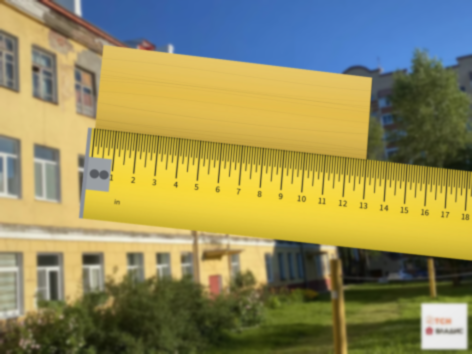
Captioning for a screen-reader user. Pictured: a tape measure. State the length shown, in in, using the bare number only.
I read 13
